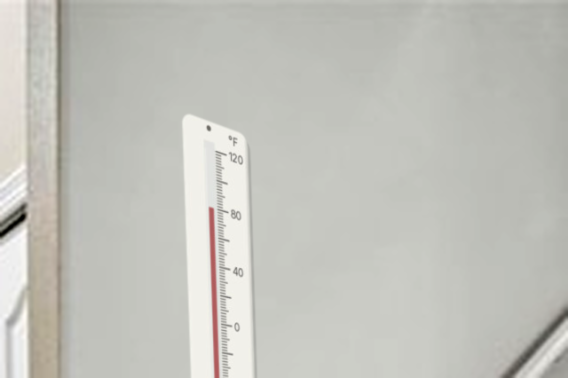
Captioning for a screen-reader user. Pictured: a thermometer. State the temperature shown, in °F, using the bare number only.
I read 80
